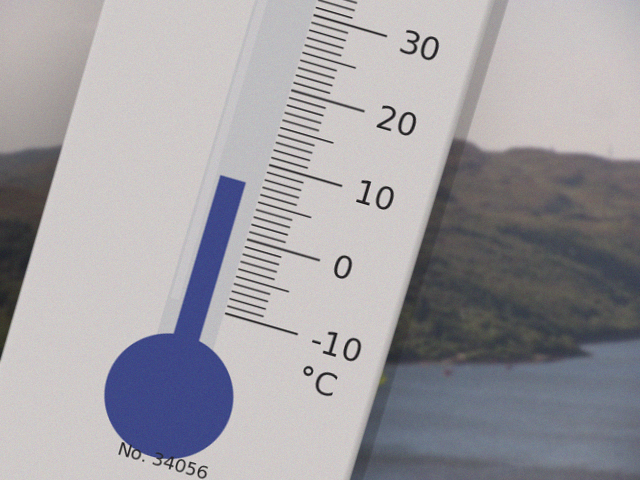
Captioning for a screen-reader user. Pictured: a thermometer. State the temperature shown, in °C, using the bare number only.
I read 7
